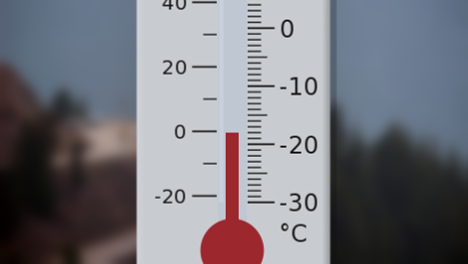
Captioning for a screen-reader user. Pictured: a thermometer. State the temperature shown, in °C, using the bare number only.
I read -18
